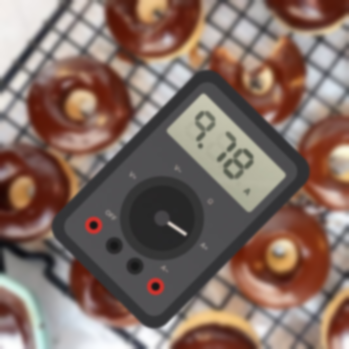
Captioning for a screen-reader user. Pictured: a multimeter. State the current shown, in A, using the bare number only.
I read 9.78
